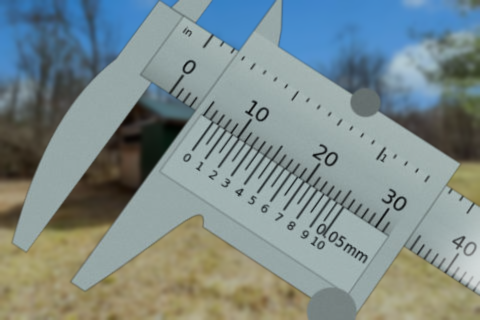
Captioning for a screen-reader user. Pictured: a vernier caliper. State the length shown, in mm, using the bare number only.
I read 6.4
